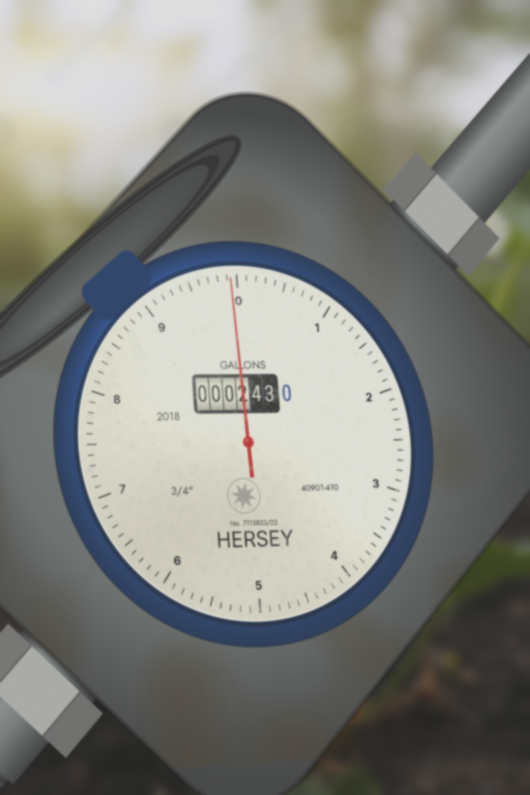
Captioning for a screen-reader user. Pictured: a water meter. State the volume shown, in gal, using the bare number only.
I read 2429.9
